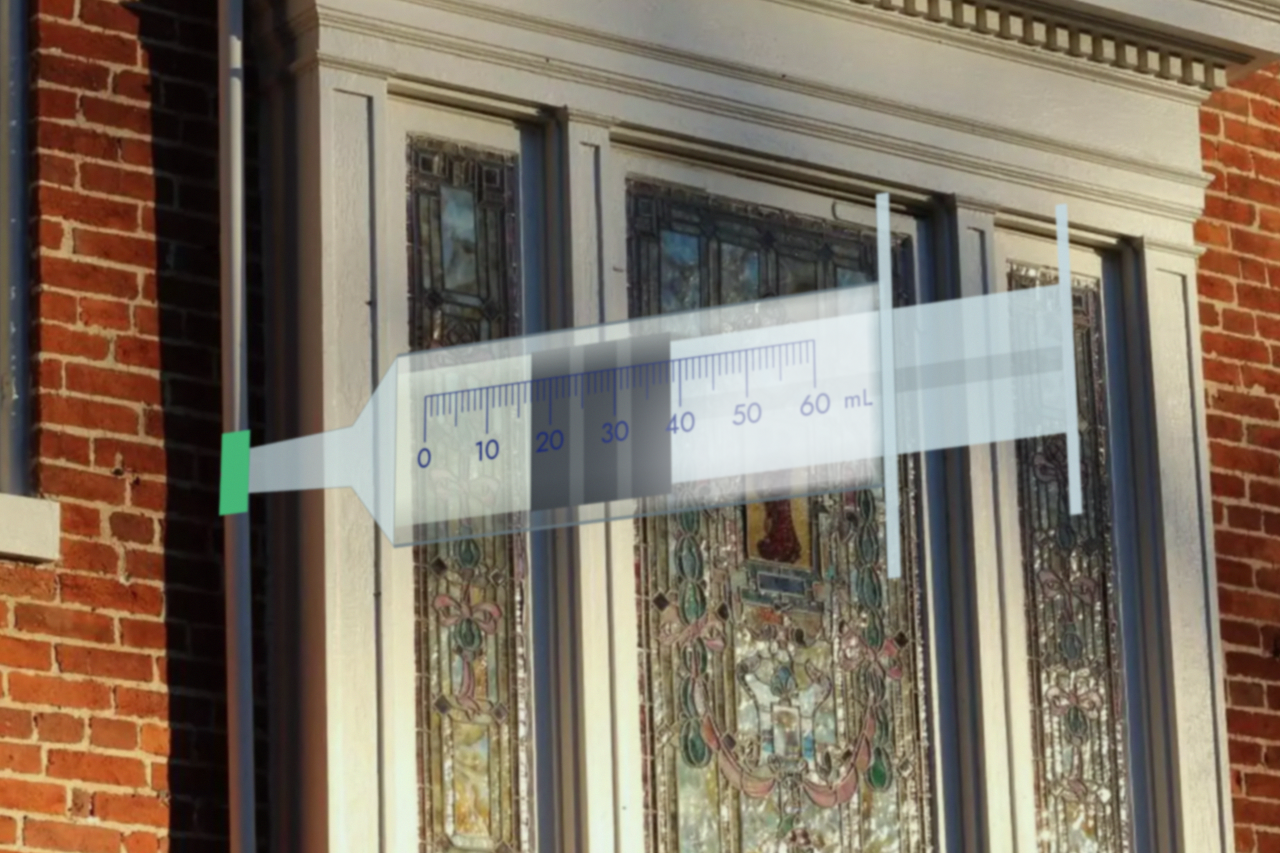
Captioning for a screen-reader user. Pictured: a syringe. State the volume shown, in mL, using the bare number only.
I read 17
